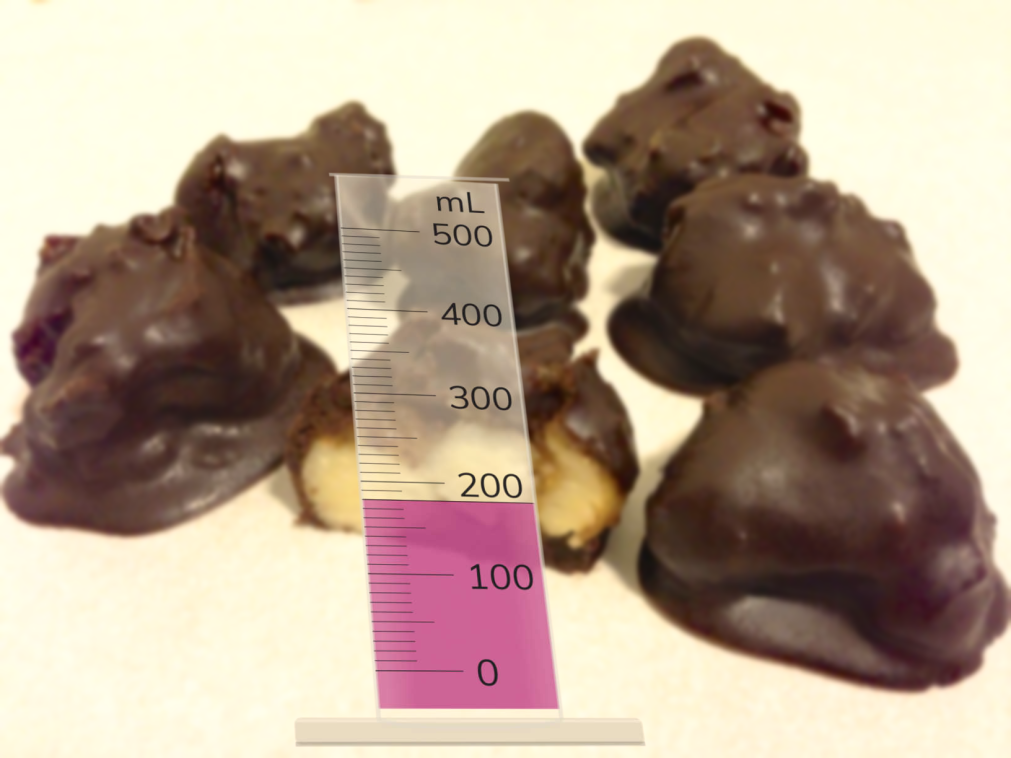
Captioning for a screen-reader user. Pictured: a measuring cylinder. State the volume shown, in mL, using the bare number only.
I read 180
